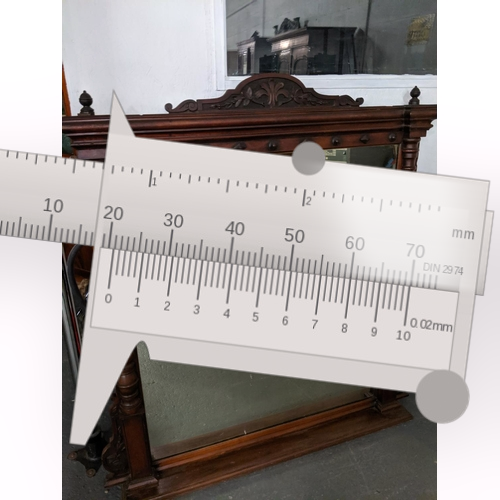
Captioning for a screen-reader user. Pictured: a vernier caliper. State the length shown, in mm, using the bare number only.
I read 20.8
